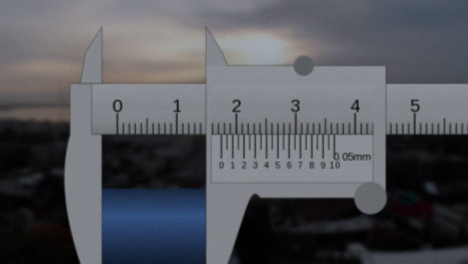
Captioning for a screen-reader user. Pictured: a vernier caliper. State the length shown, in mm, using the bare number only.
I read 17.5
